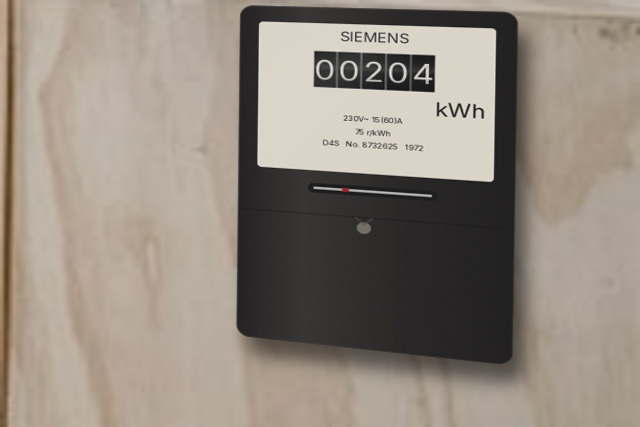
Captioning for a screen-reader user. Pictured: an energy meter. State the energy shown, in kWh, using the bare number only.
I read 204
